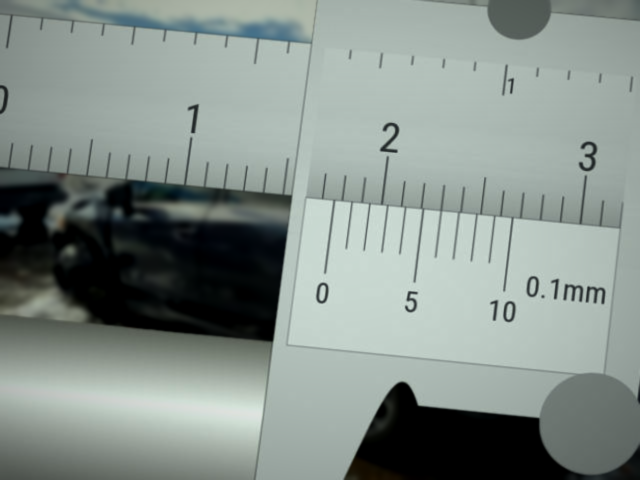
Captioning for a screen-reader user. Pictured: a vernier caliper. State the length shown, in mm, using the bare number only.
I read 17.6
